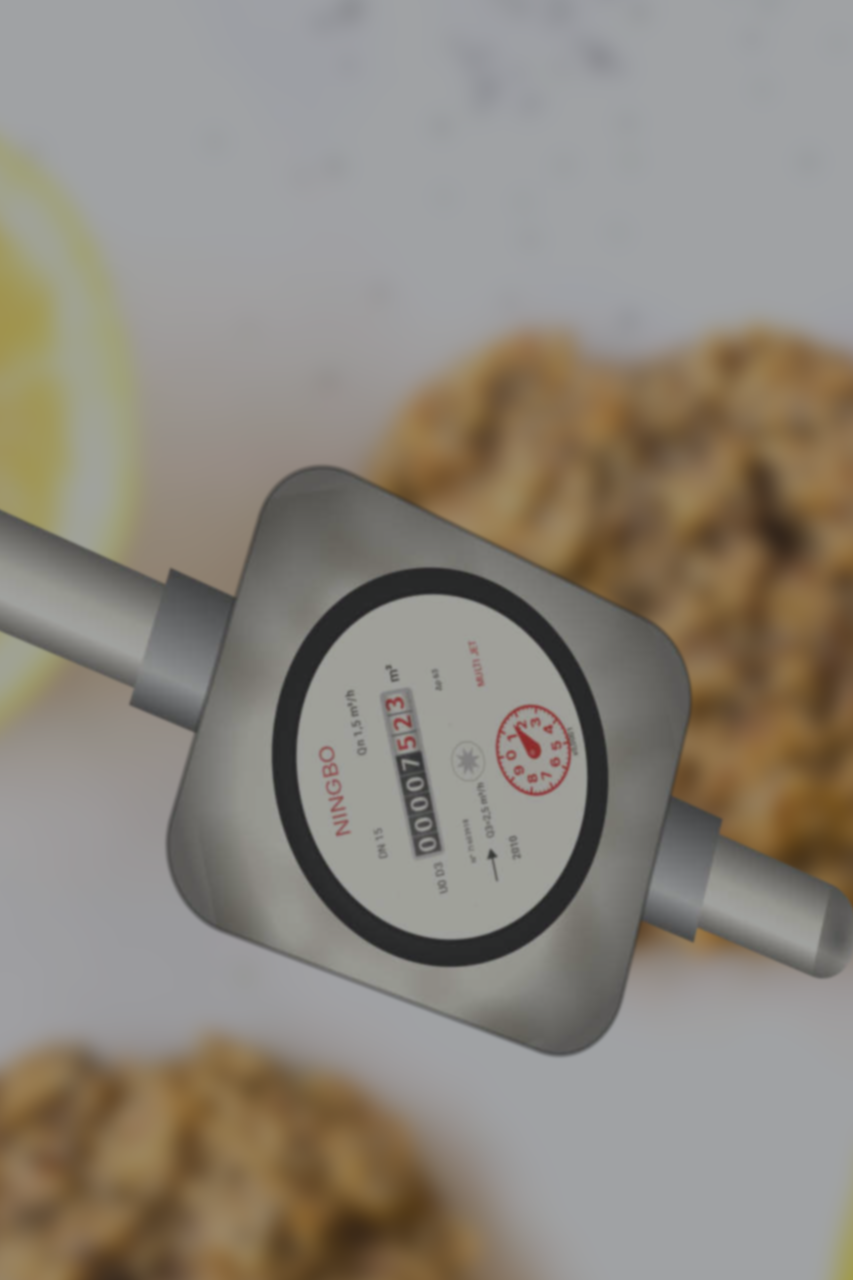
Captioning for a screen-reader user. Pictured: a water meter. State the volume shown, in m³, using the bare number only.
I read 7.5231
